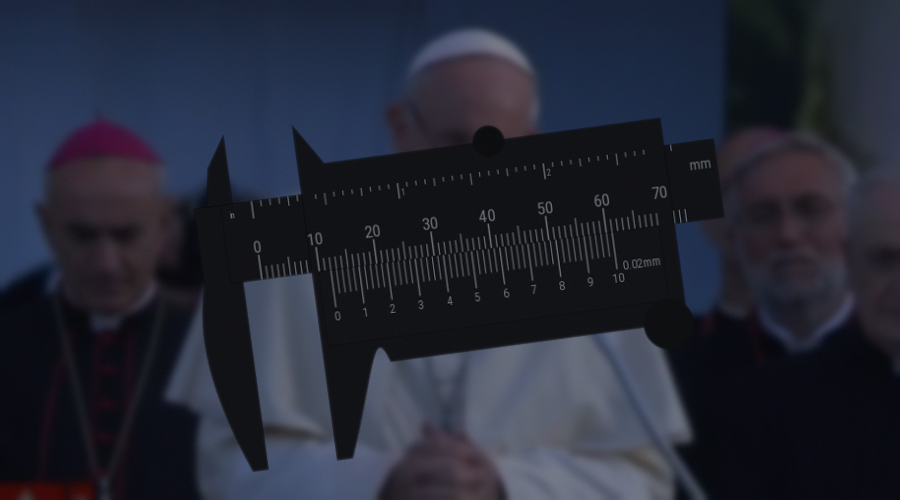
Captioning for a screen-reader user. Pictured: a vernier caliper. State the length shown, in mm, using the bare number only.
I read 12.0
